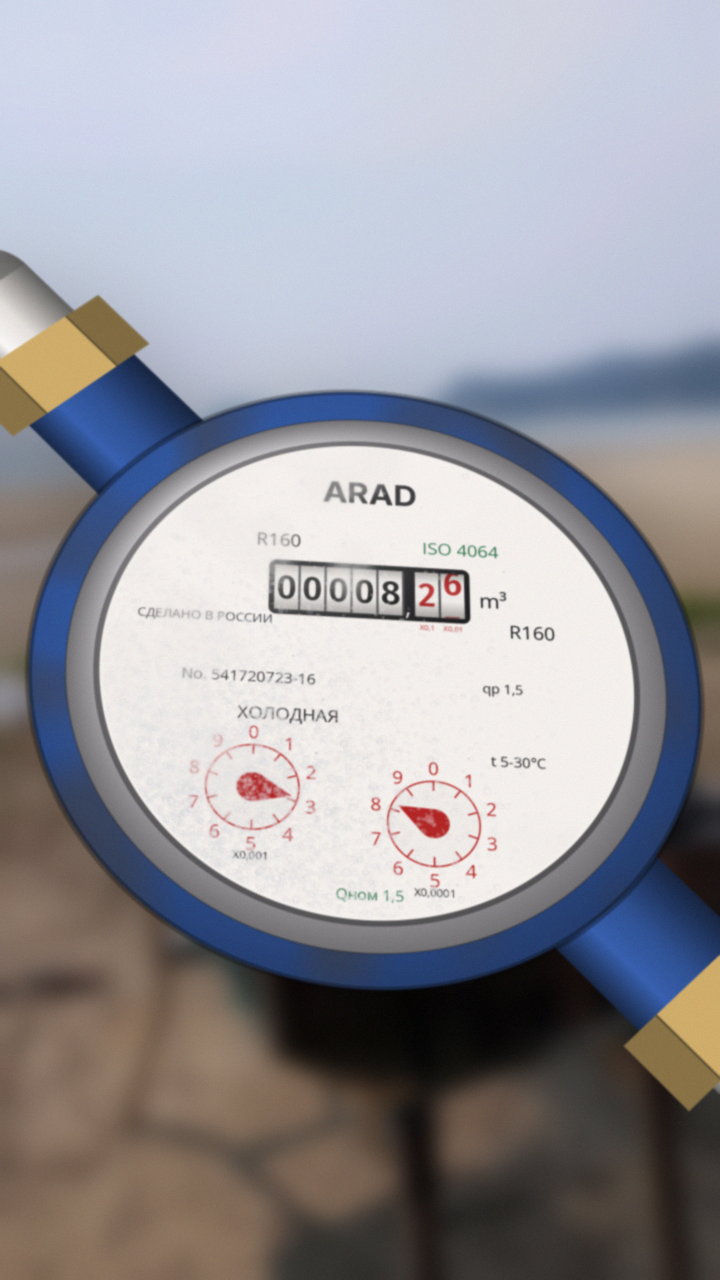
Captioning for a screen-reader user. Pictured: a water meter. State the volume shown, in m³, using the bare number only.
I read 8.2628
